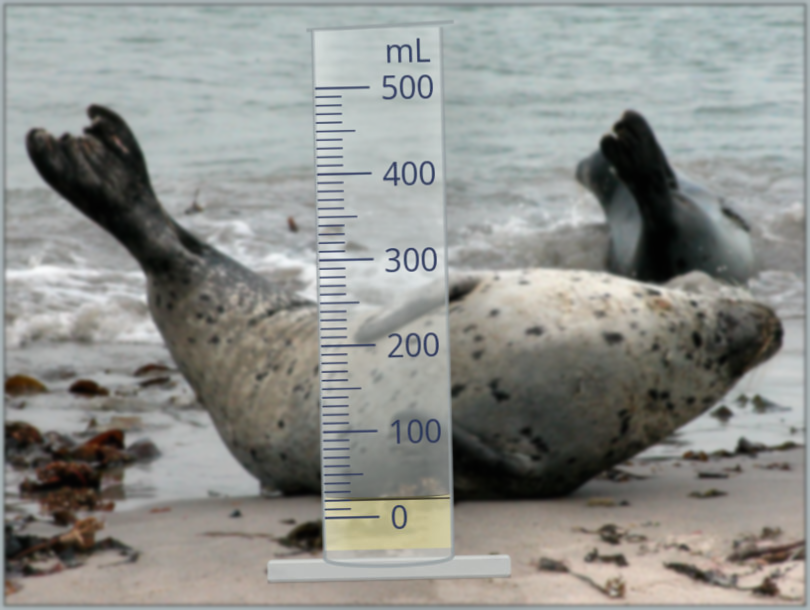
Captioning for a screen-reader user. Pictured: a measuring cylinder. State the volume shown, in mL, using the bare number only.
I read 20
